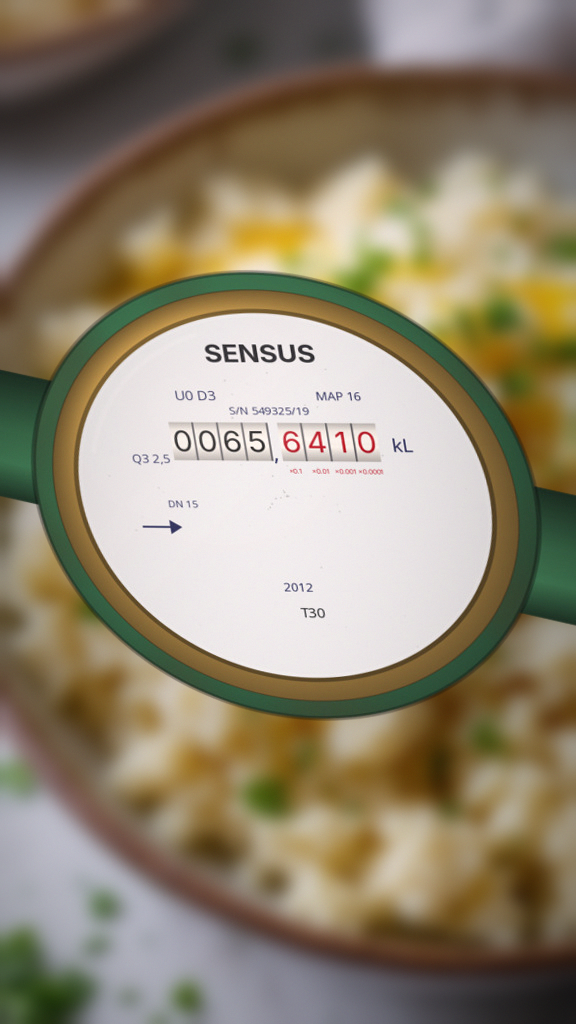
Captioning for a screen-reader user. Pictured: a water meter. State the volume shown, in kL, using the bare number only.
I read 65.6410
